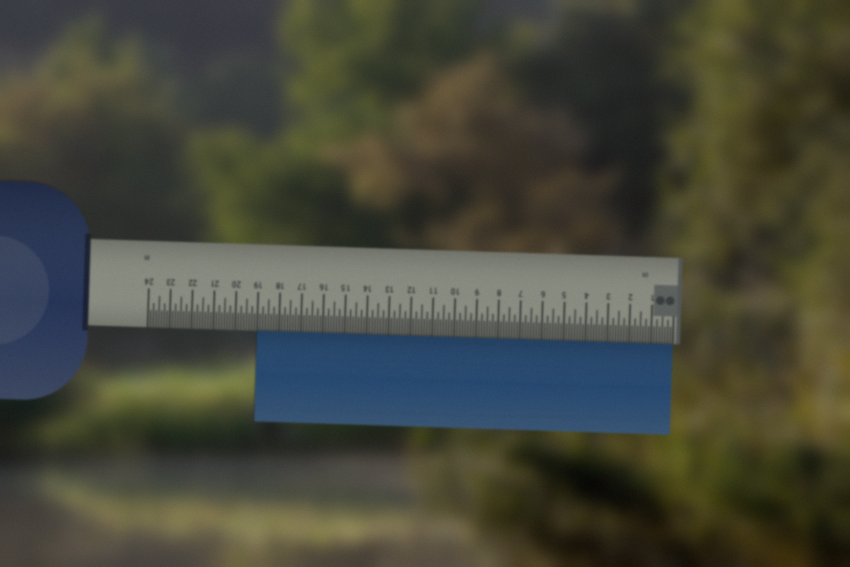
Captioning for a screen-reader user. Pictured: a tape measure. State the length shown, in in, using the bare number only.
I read 19
